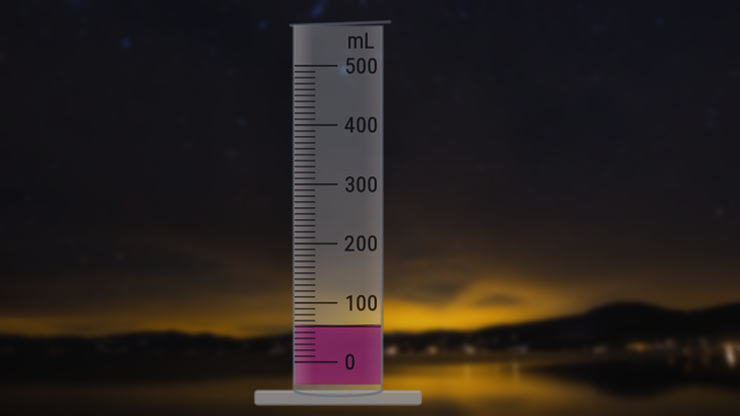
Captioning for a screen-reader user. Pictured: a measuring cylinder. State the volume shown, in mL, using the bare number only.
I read 60
